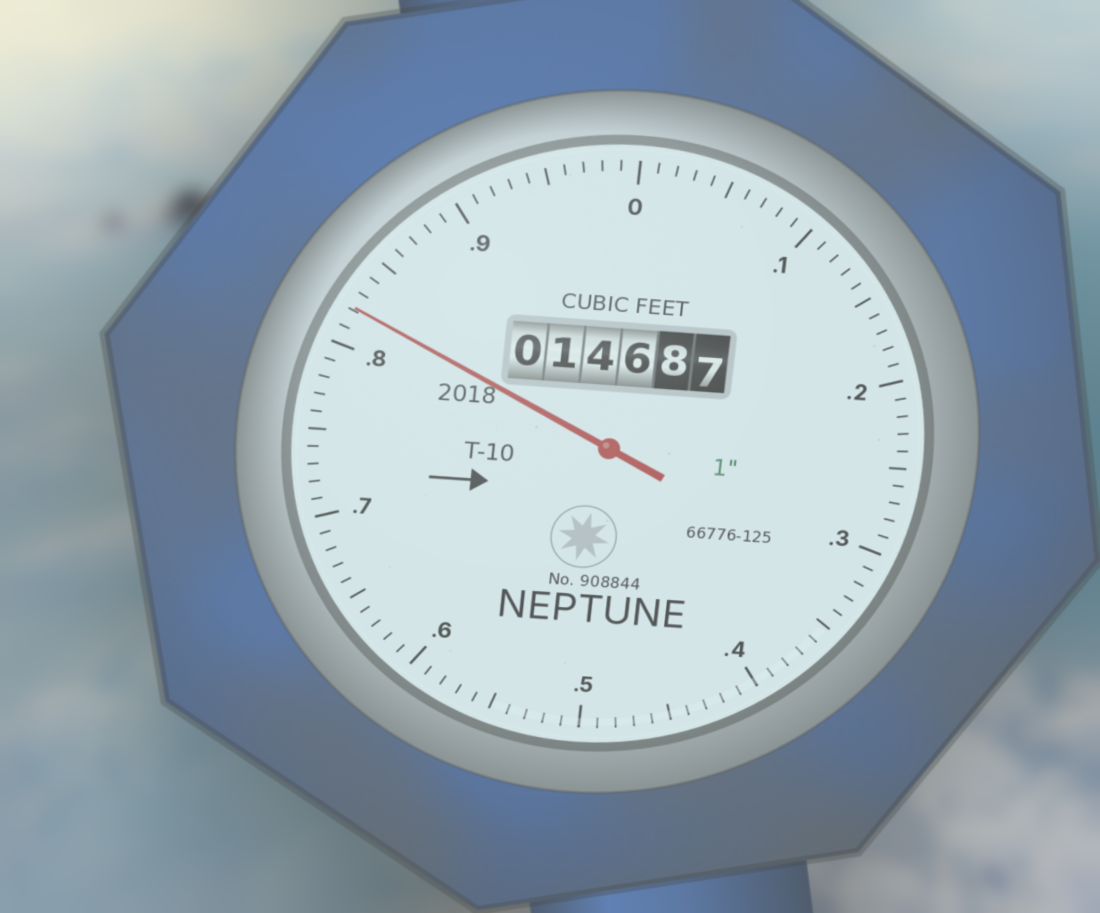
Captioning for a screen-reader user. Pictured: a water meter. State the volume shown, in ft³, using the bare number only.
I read 14686.82
